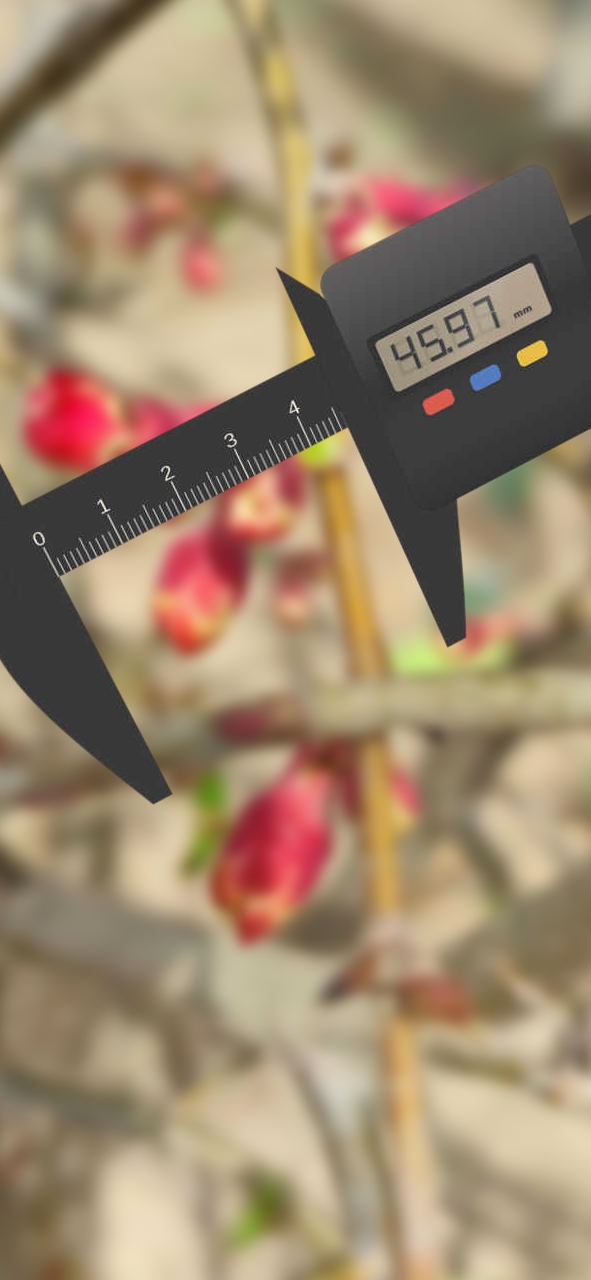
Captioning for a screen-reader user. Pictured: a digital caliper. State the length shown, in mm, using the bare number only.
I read 45.97
